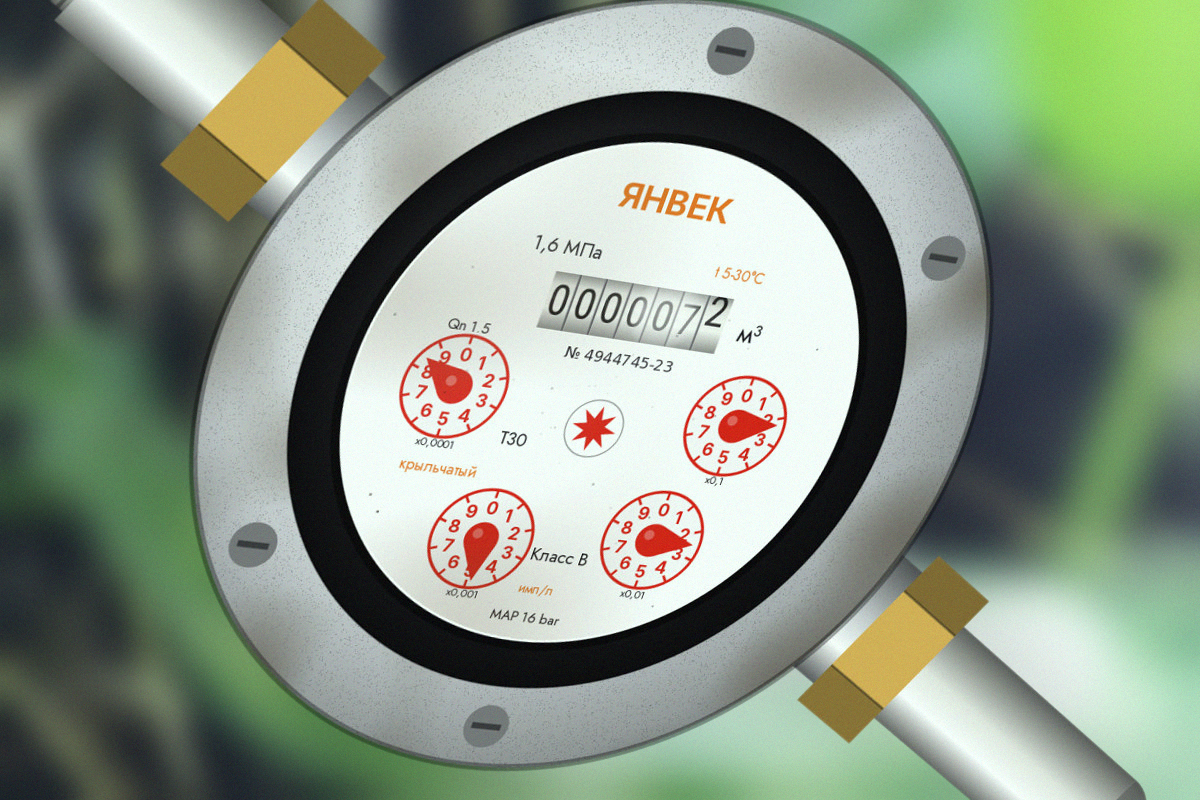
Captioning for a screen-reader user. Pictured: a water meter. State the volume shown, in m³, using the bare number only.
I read 72.2248
